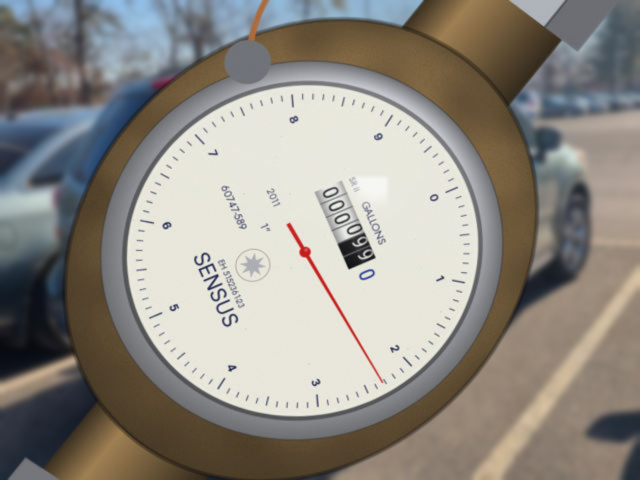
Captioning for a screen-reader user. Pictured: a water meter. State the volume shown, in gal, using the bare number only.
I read 992.3
